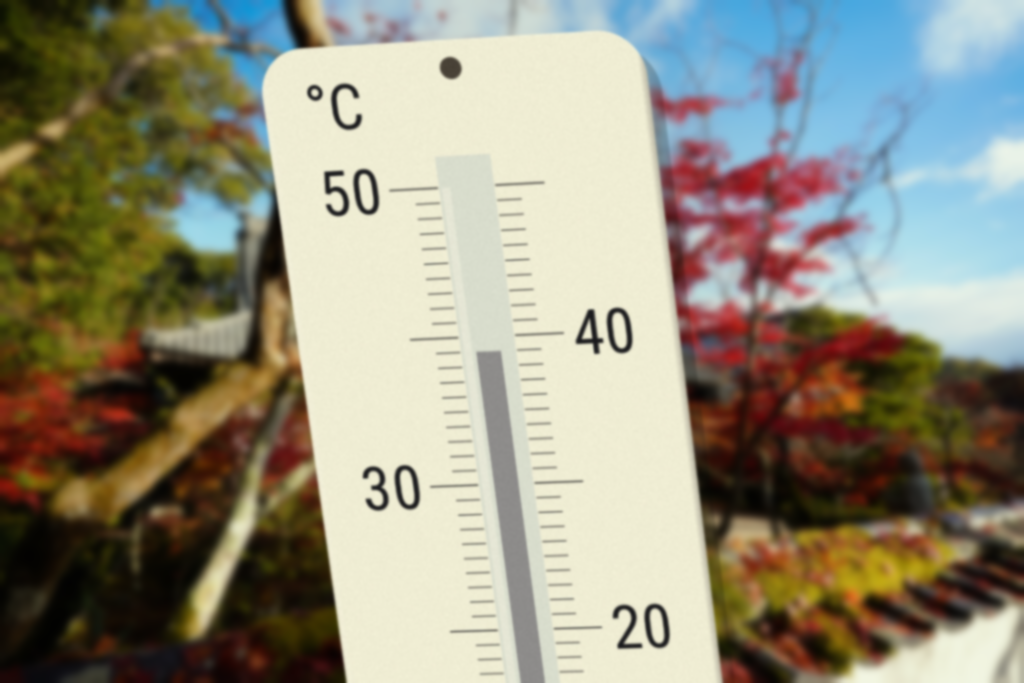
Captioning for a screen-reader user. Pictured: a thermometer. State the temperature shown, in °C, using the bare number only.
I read 39
